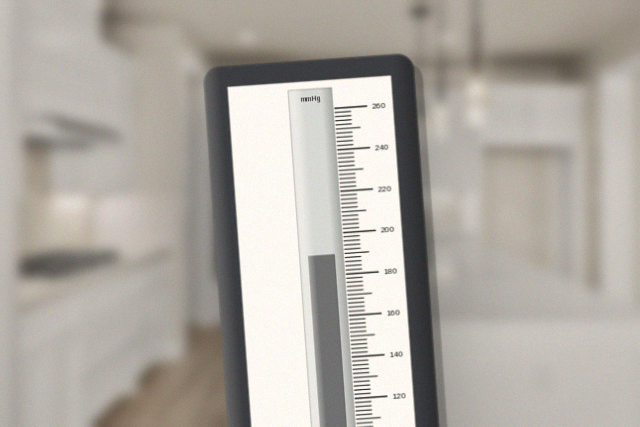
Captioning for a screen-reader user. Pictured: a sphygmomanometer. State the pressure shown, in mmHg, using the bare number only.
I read 190
